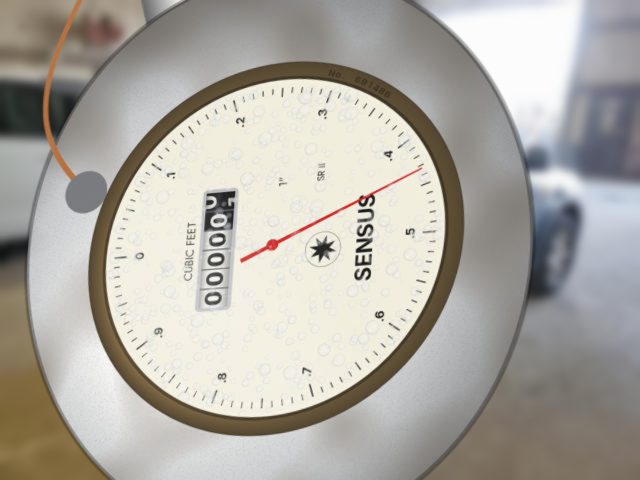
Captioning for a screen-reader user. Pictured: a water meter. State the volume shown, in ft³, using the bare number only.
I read 0.43
